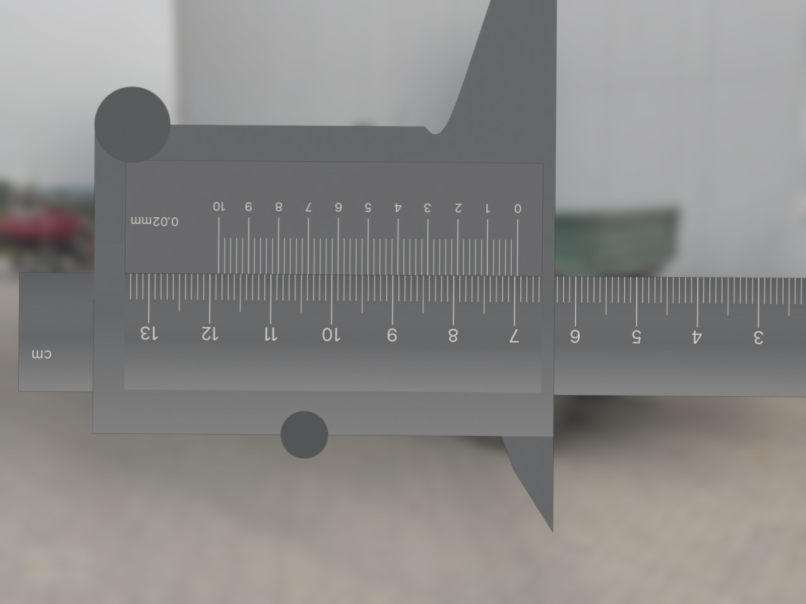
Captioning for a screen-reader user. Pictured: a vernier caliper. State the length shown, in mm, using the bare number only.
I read 69.6
